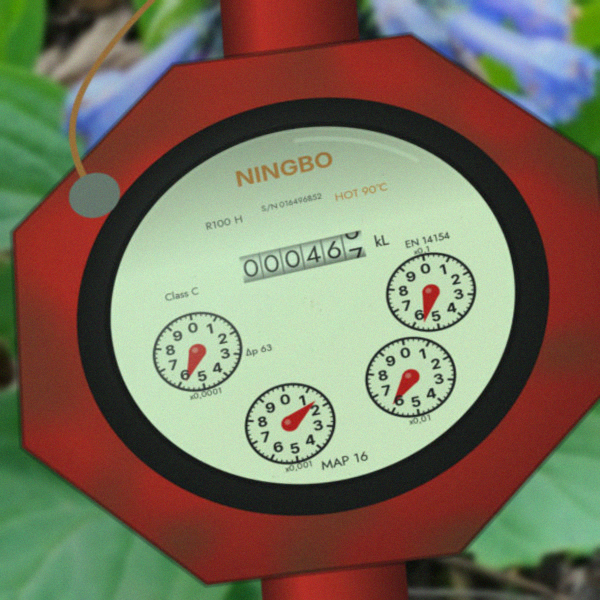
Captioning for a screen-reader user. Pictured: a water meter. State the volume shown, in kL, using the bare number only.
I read 466.5615
